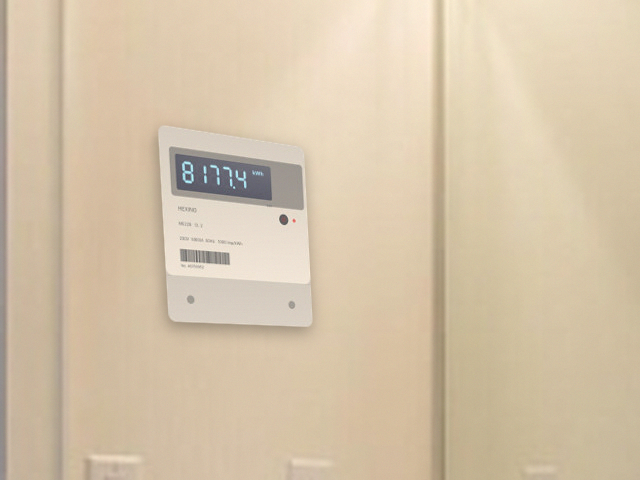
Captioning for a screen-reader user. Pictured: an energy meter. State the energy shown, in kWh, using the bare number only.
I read 8177.4
